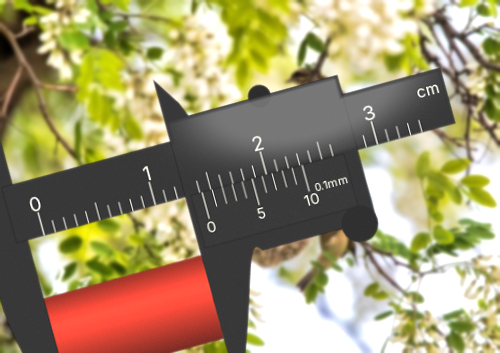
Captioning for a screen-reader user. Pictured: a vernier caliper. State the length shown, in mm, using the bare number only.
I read 14.2
